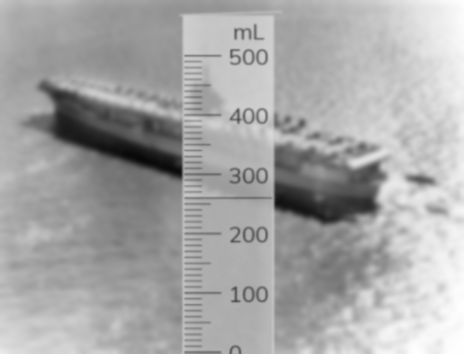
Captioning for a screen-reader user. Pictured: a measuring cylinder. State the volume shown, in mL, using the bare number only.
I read 260
